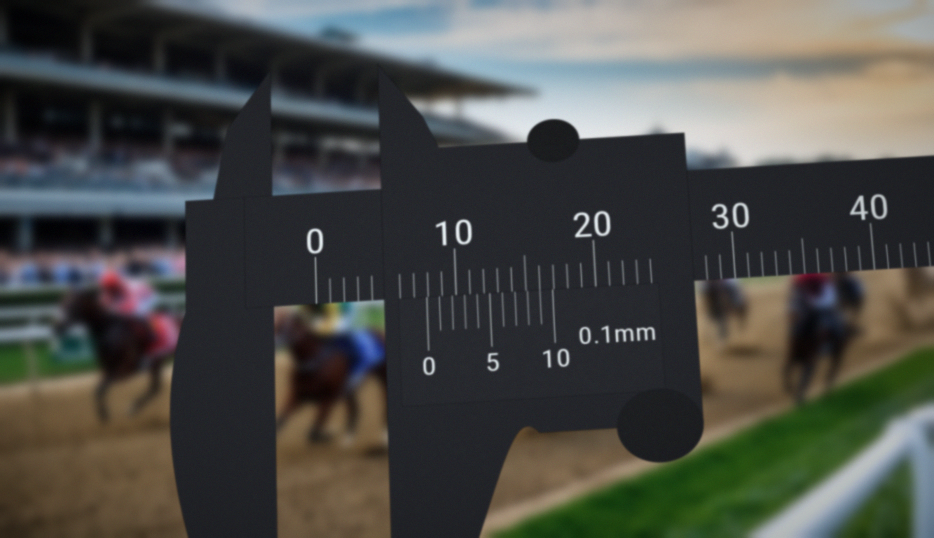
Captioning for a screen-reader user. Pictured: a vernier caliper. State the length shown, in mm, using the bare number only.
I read 7.9
